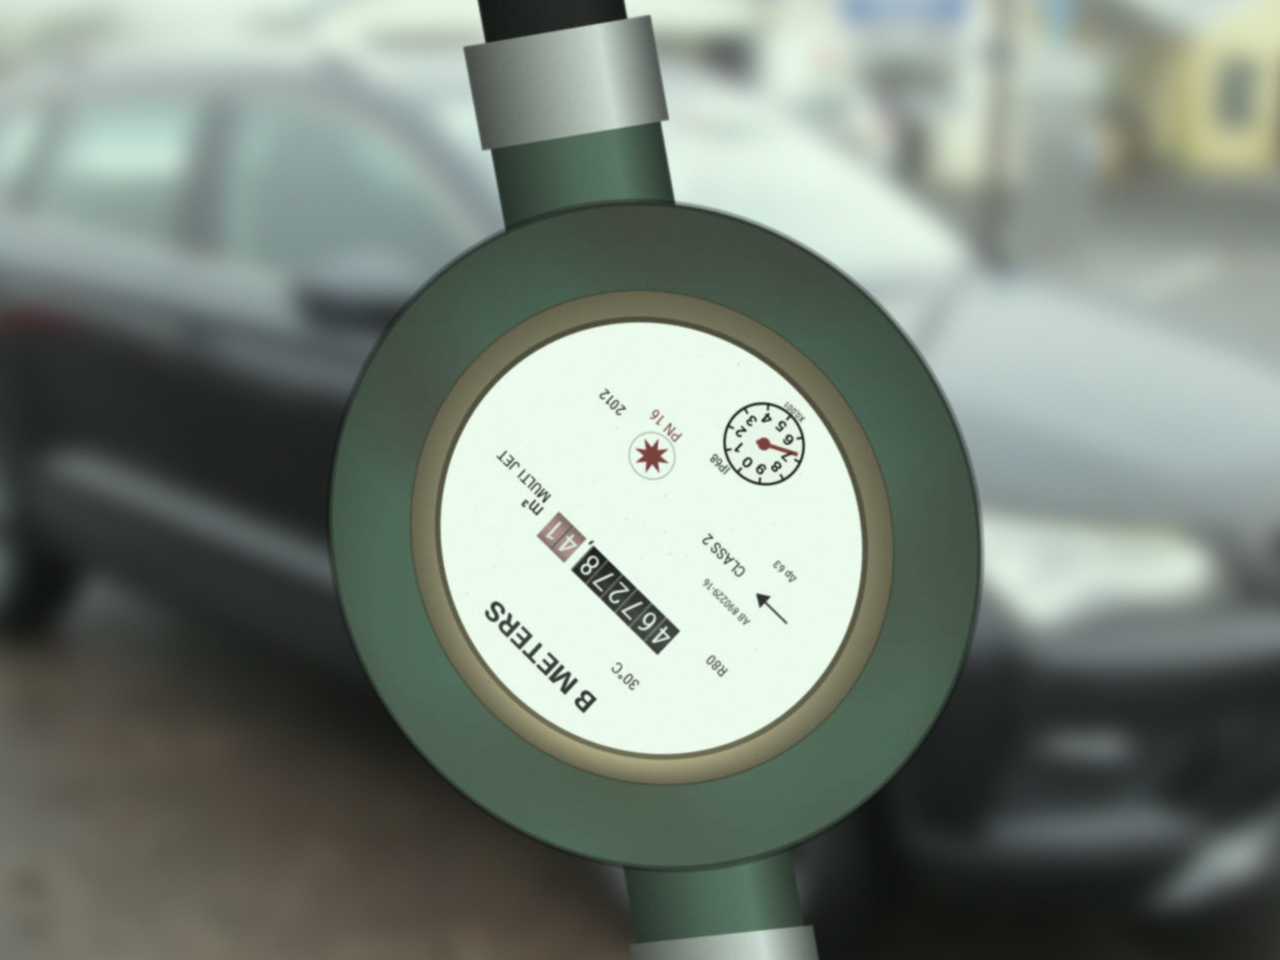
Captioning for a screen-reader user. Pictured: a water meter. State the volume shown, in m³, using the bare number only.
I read 467278.416
